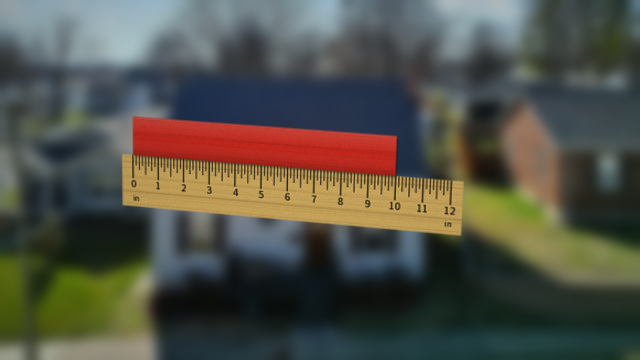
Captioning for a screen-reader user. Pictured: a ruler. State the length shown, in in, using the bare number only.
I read 10
